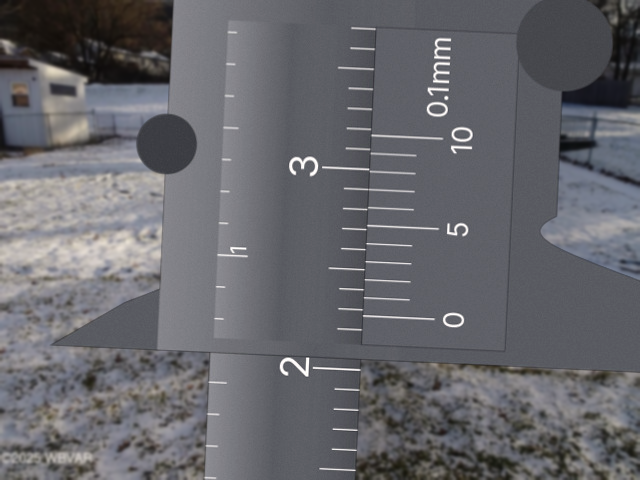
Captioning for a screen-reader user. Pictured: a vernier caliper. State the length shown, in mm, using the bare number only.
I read 22.7
